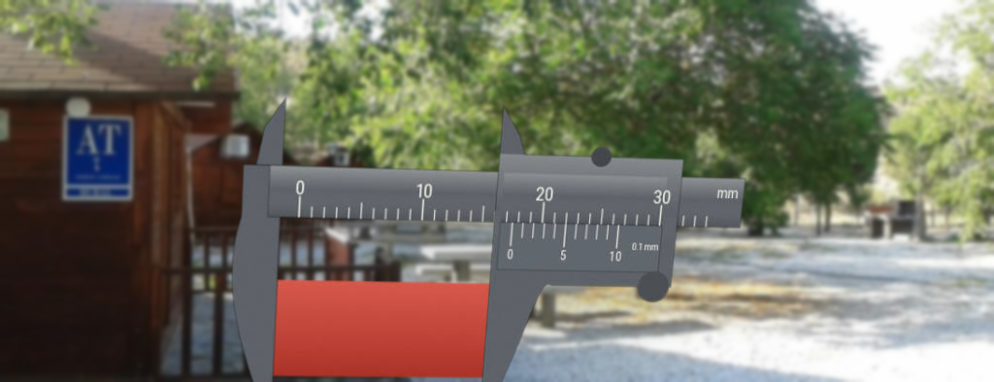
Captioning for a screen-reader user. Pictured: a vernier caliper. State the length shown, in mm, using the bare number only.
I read 17.5
